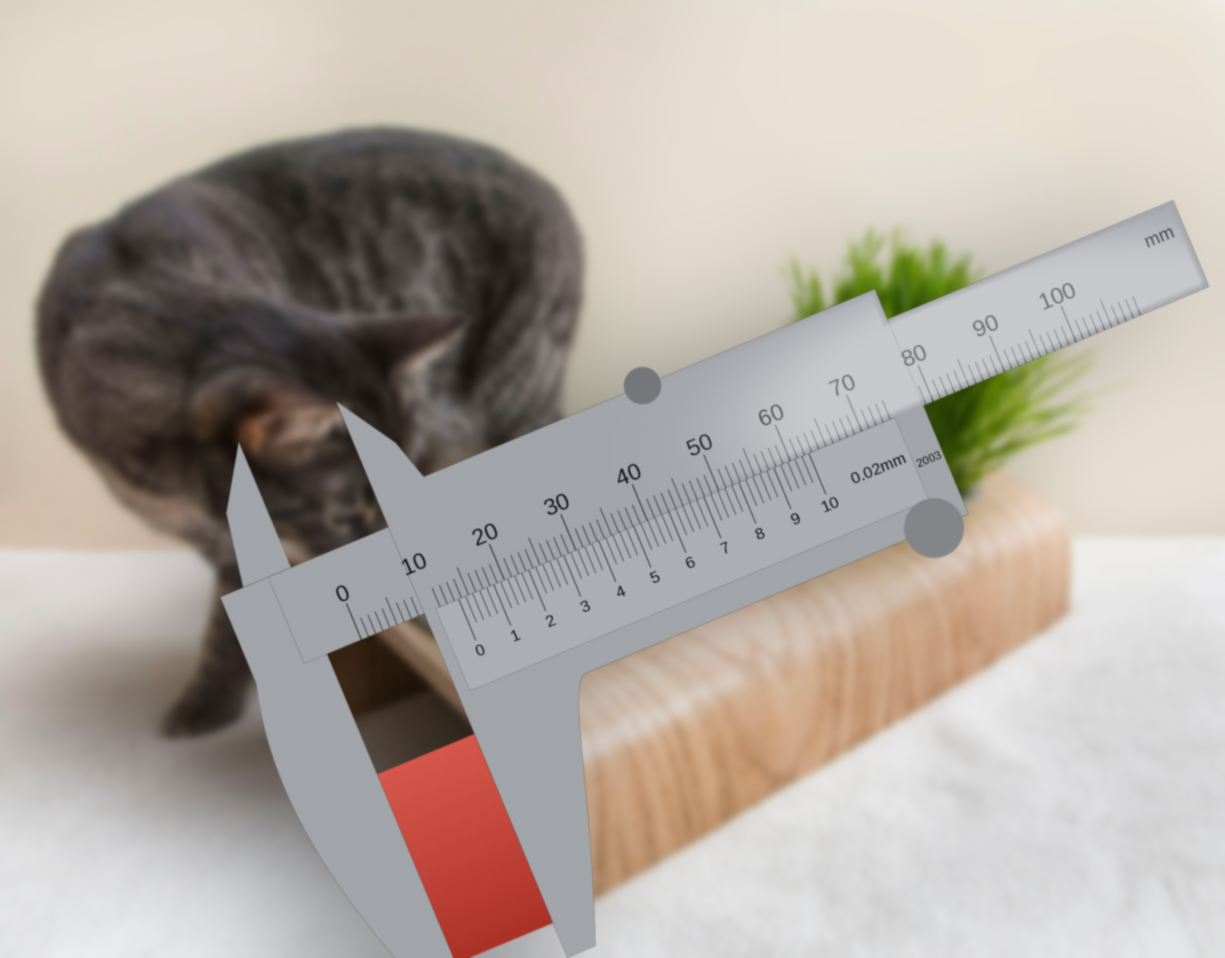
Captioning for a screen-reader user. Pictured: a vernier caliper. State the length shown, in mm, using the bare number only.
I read 13.6
